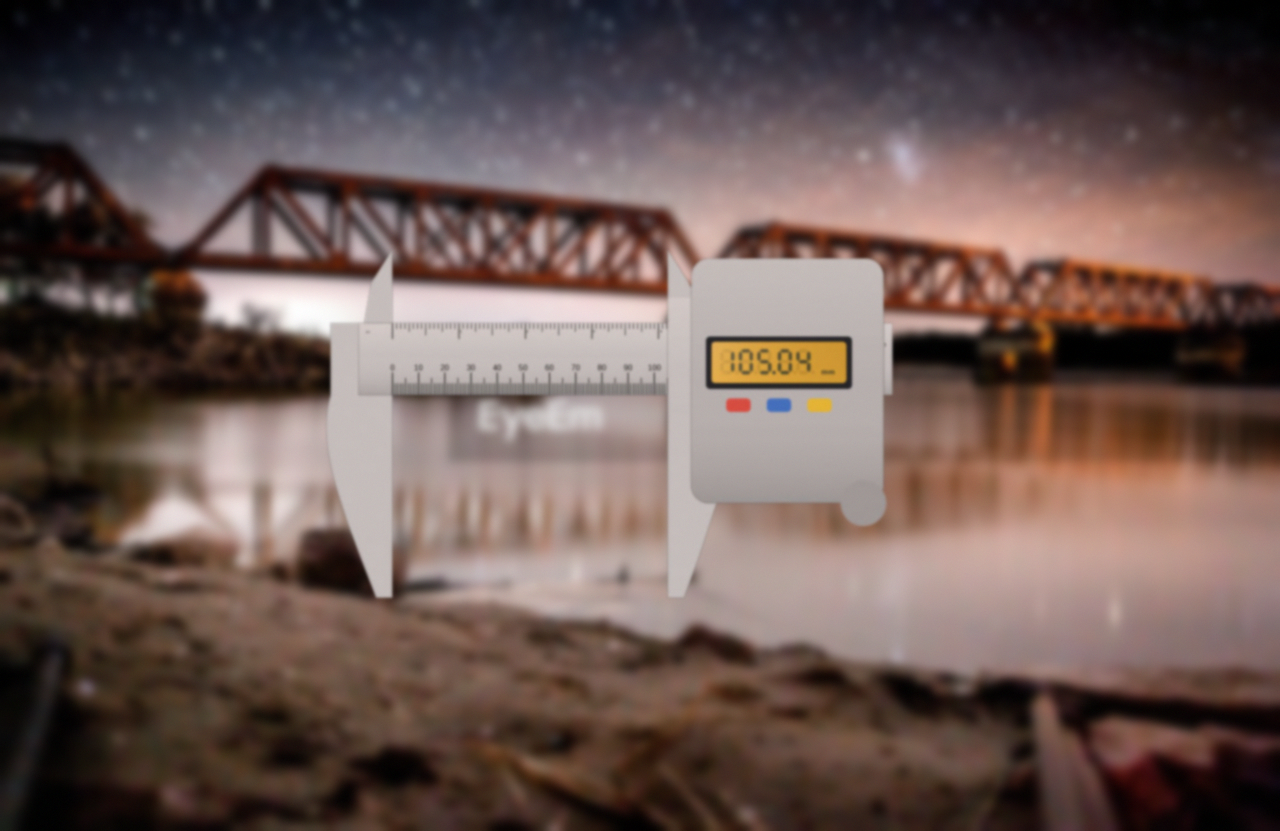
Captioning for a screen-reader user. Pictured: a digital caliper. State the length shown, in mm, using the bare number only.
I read 105.04
